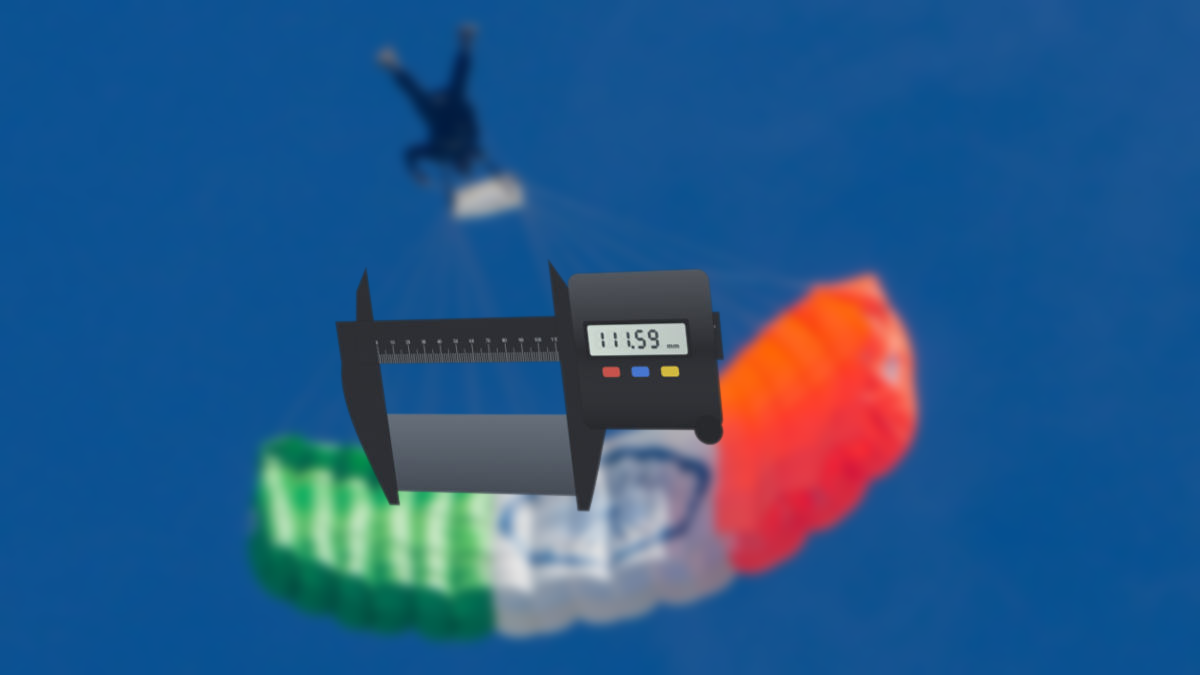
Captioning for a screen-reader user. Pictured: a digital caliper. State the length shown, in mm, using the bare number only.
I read 111.59
